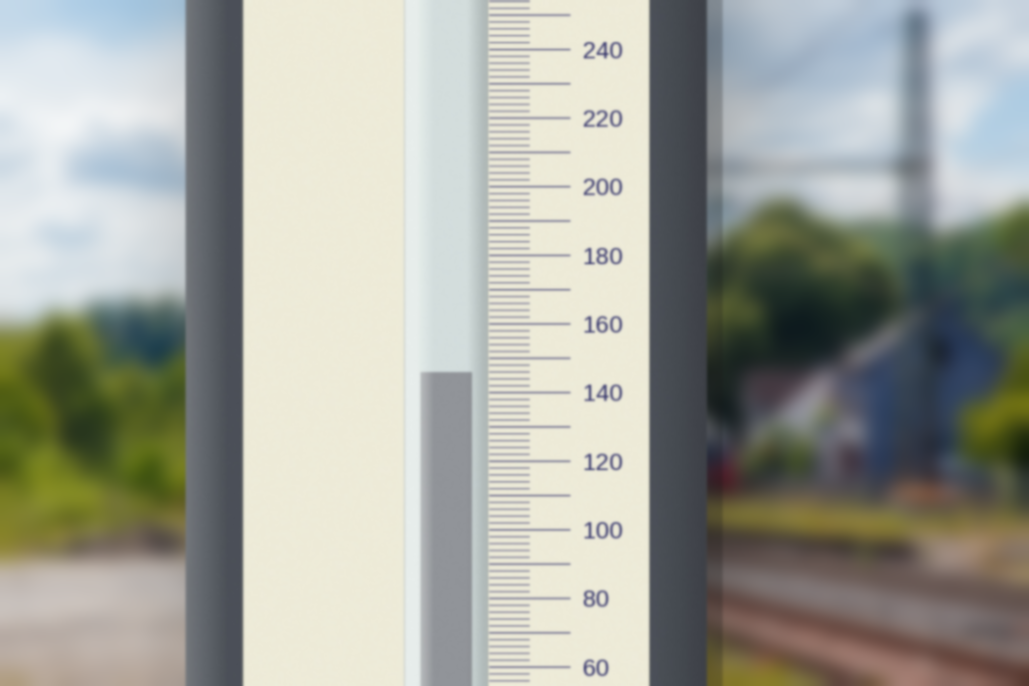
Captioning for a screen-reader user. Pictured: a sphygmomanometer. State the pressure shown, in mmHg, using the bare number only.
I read 146
